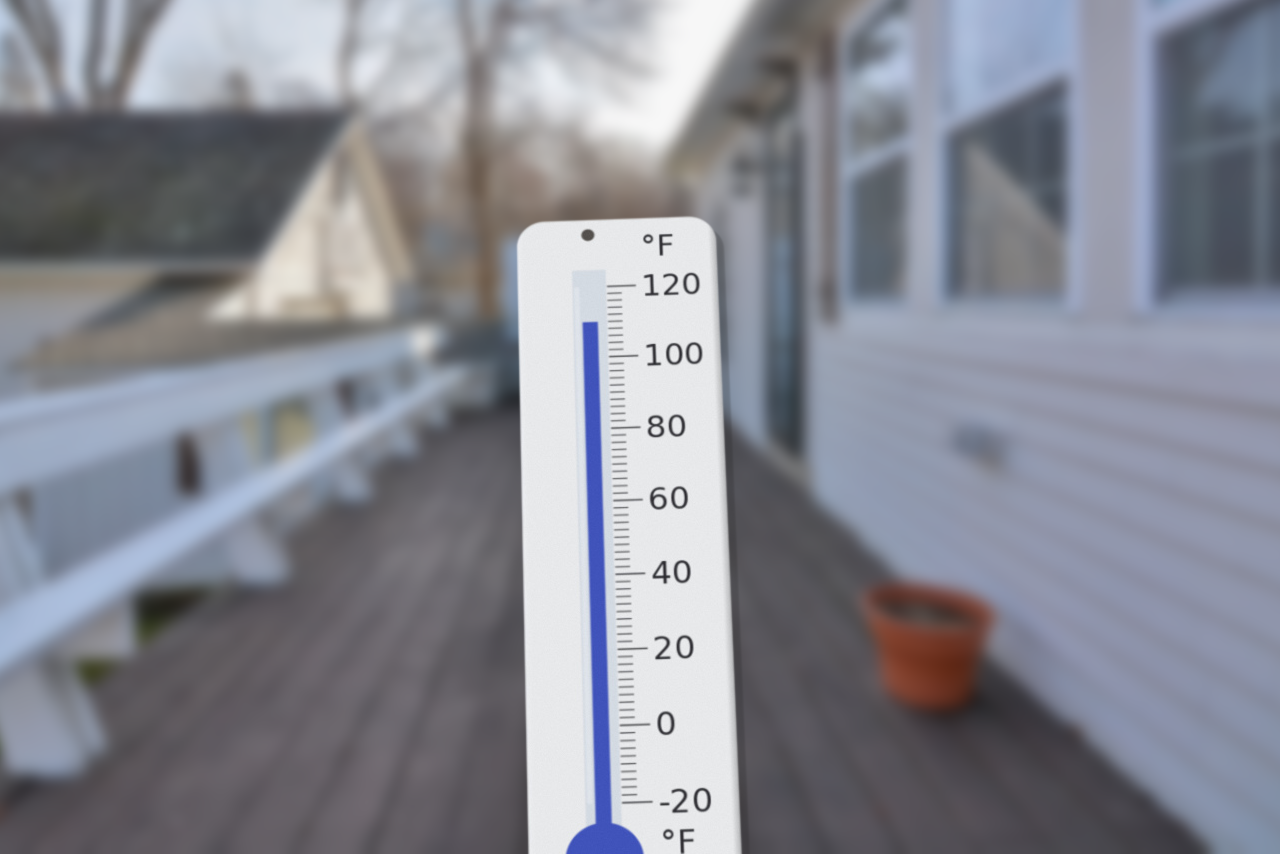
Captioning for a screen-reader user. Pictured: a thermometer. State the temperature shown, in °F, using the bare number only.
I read 110
